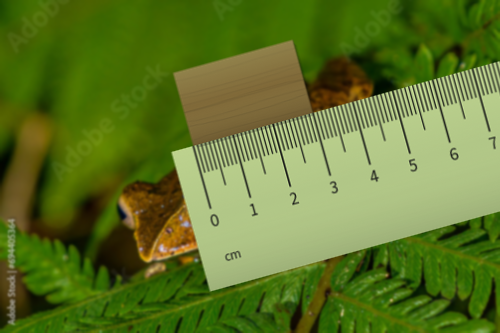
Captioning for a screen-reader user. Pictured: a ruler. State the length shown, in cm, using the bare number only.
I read 3
